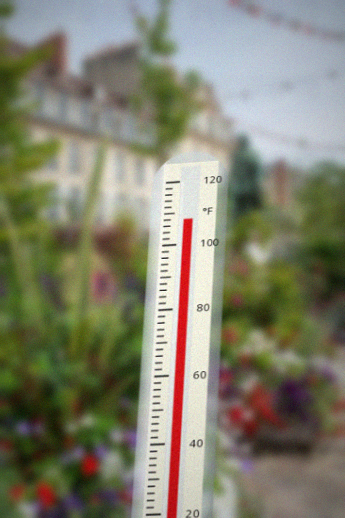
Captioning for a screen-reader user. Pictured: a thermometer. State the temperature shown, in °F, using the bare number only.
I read 108
